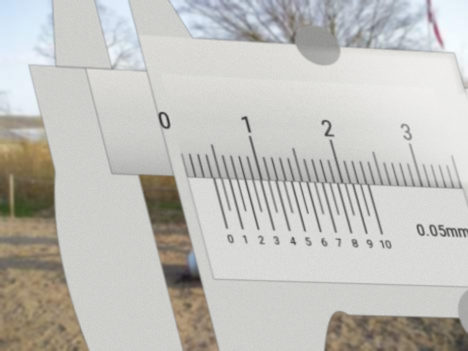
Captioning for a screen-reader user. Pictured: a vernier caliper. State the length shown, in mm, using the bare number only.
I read 4.2
